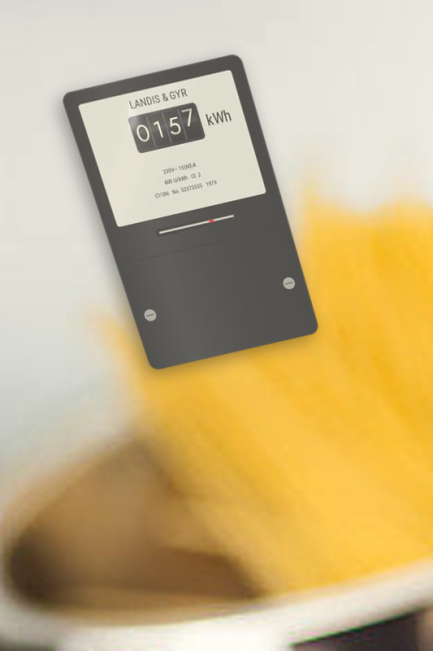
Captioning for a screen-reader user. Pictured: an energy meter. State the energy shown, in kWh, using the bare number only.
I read 157
